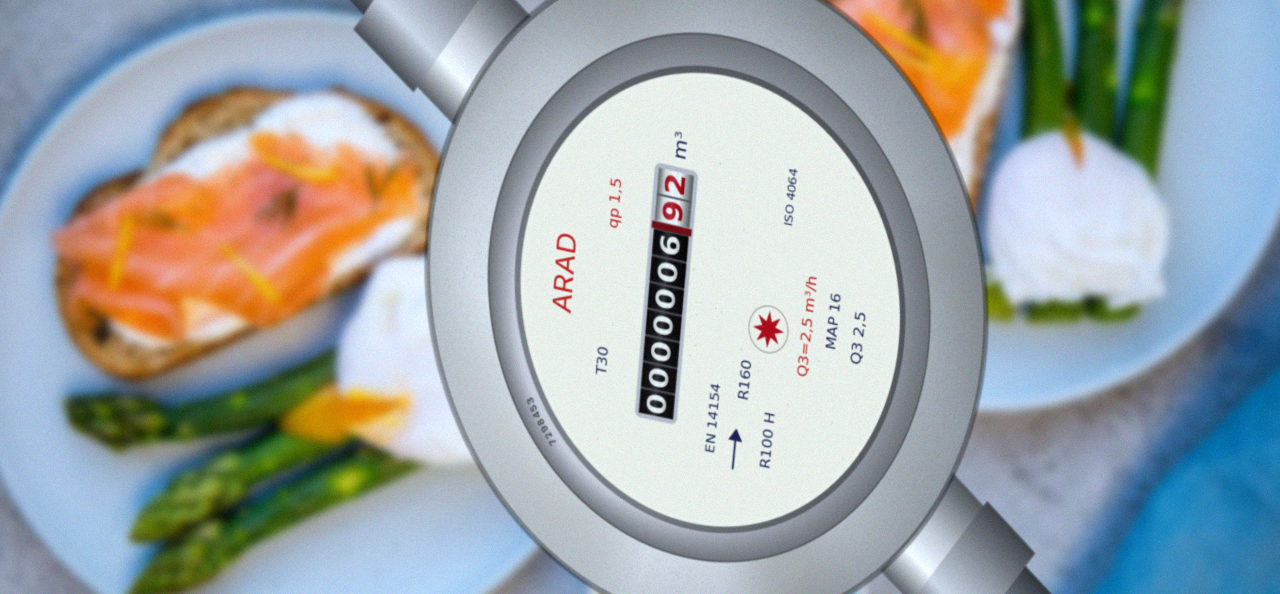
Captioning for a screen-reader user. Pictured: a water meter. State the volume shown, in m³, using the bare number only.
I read 6.92
